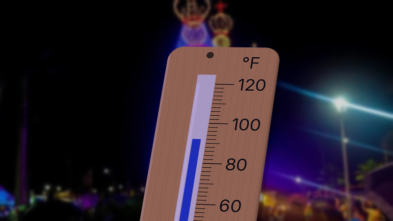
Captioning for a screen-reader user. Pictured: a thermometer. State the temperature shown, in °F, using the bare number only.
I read 92
